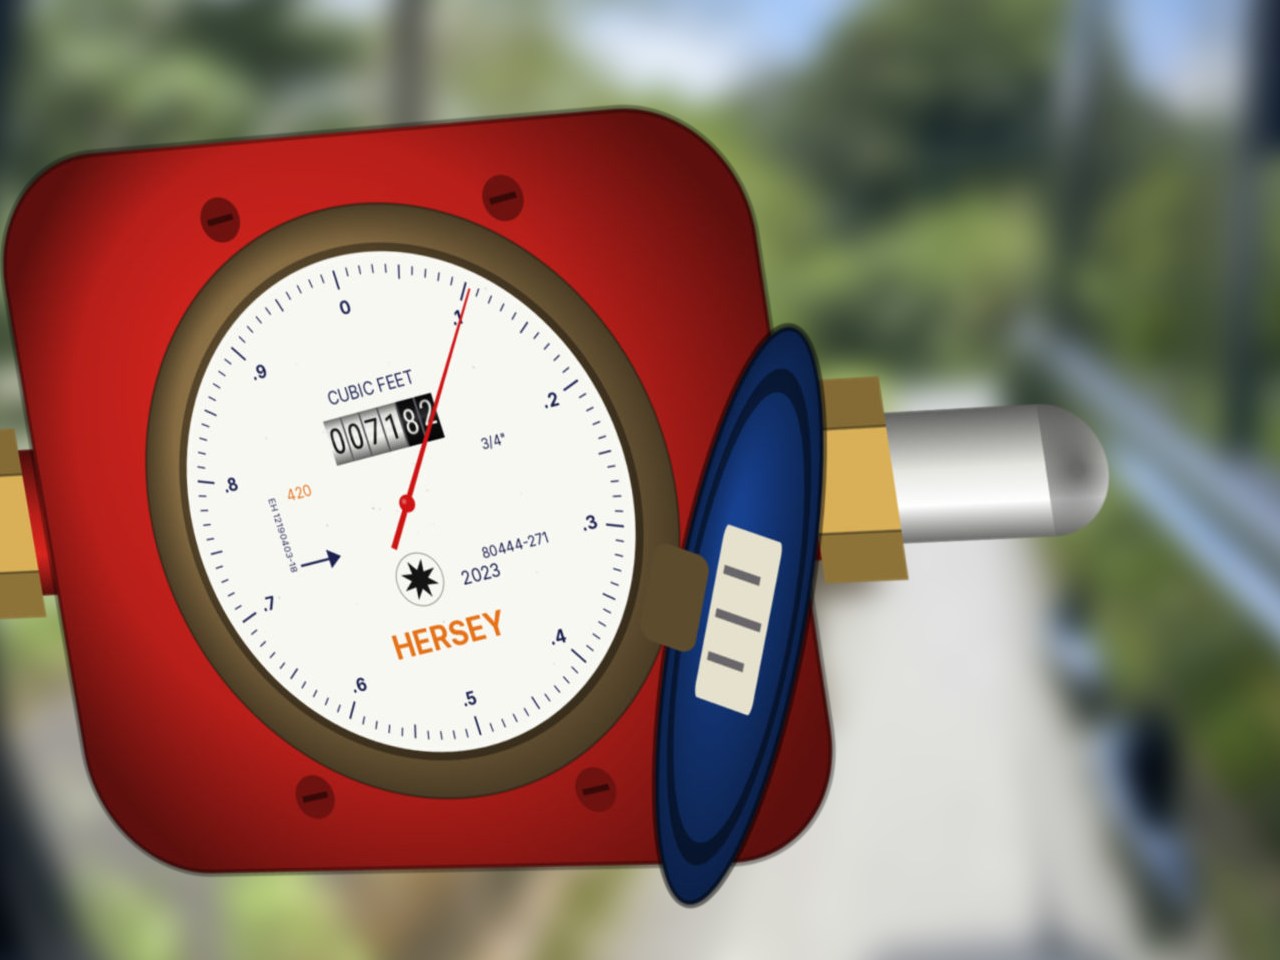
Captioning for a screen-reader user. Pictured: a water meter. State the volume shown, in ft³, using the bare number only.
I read 7182.10
